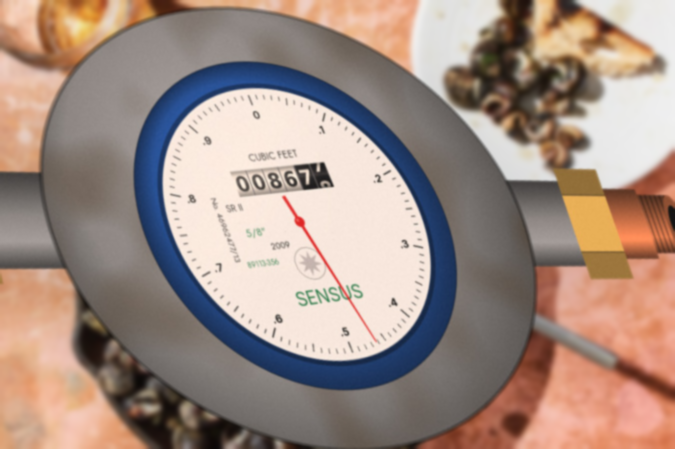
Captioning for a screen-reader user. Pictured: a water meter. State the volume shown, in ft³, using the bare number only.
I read 8677.46
